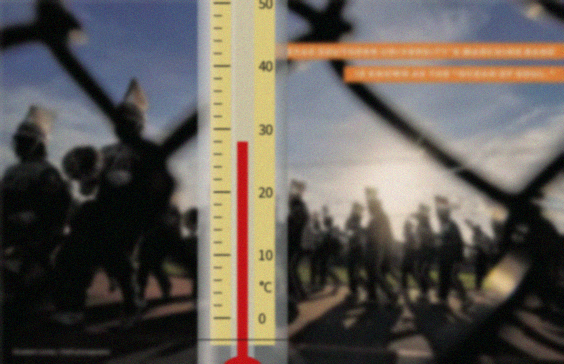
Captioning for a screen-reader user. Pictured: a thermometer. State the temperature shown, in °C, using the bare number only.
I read 28
